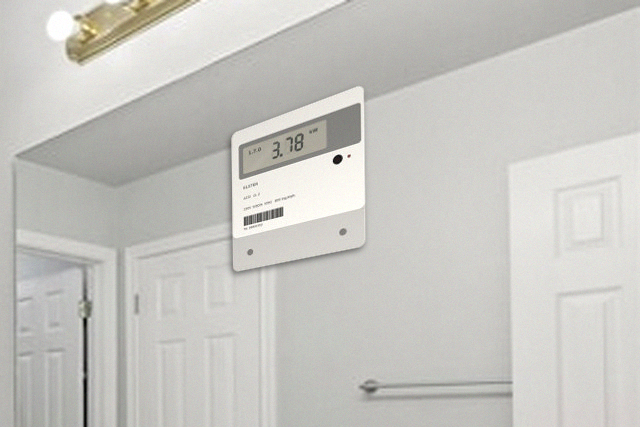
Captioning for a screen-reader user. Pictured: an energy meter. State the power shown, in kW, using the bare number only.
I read 3.78
